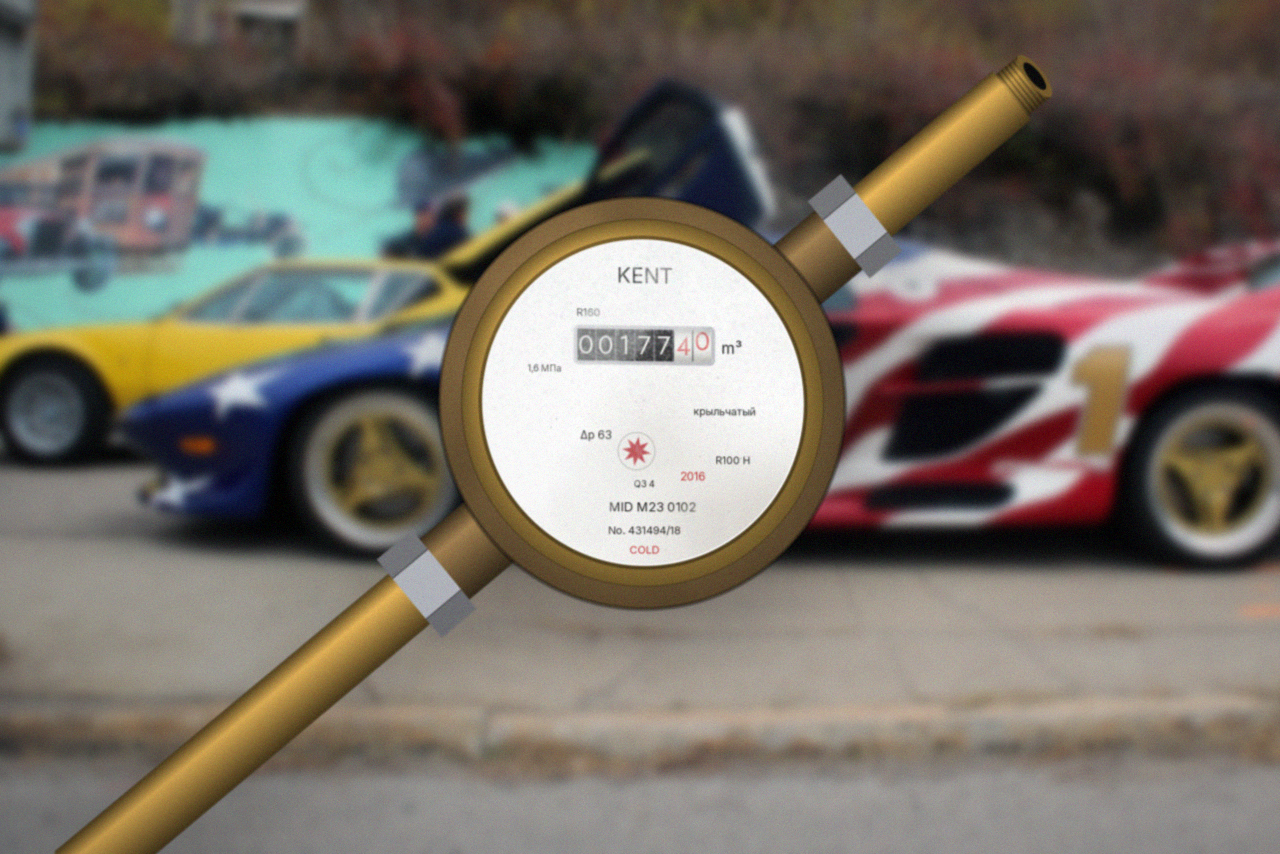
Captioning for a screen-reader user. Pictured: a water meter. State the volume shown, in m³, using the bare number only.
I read 177.40
